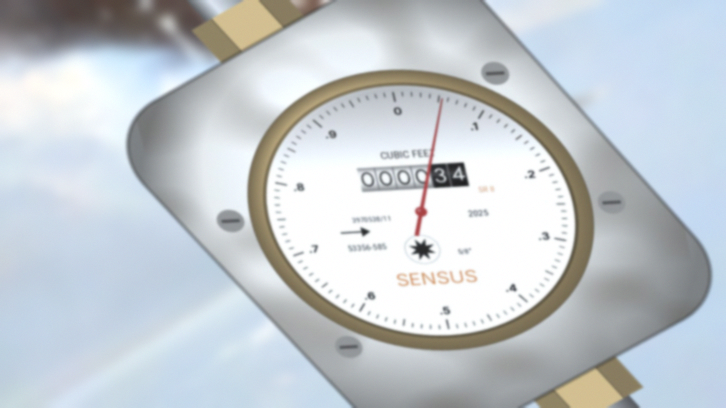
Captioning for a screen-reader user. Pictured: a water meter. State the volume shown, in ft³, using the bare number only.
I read 34.05
